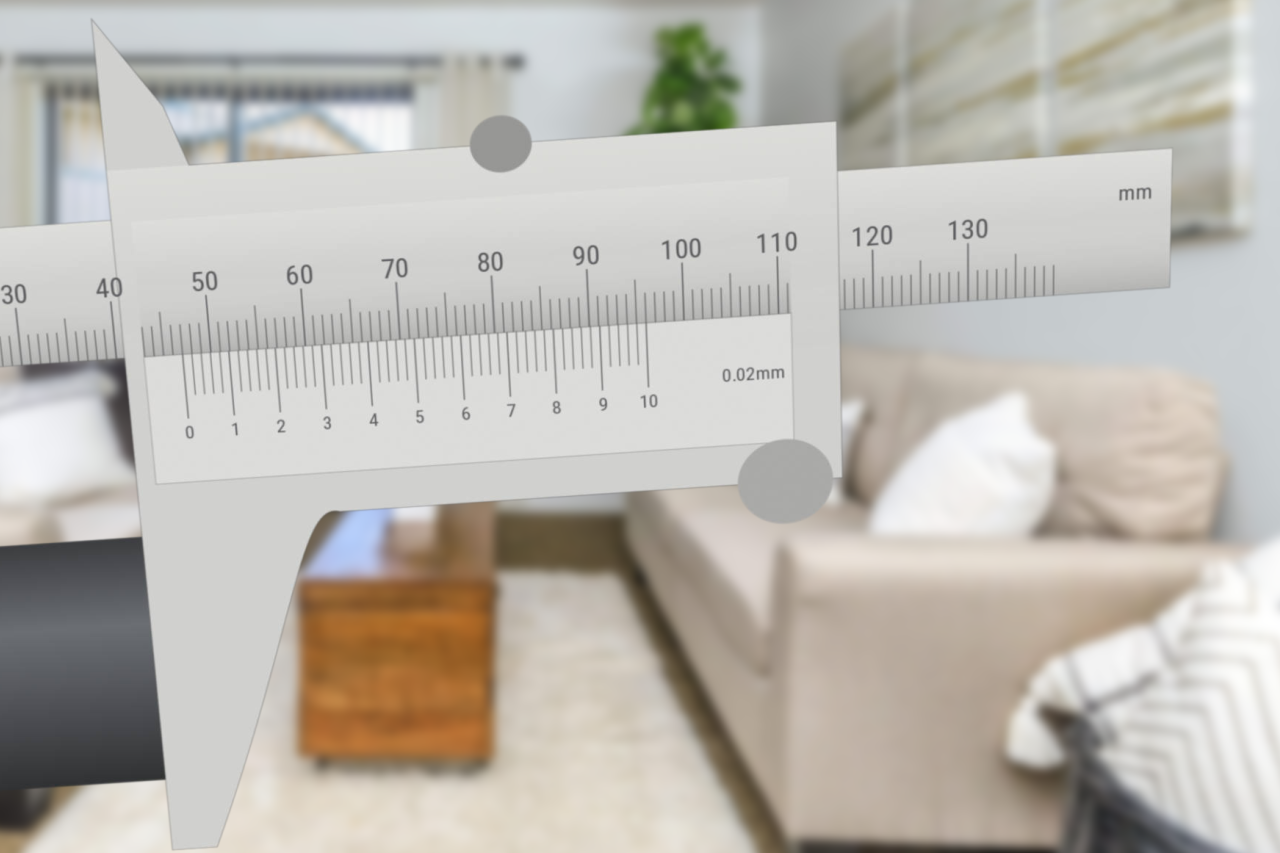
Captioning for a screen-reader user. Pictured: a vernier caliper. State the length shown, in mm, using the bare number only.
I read 47.0
